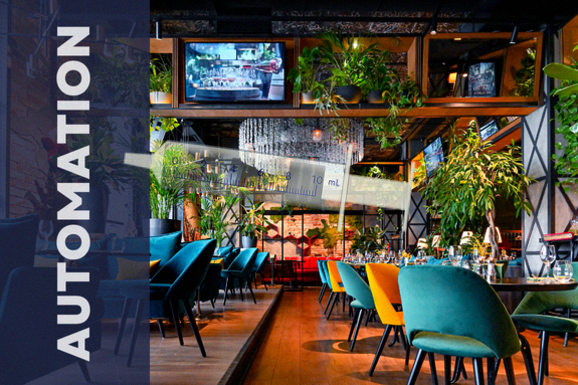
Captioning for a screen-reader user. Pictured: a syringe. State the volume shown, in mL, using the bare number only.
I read 8
